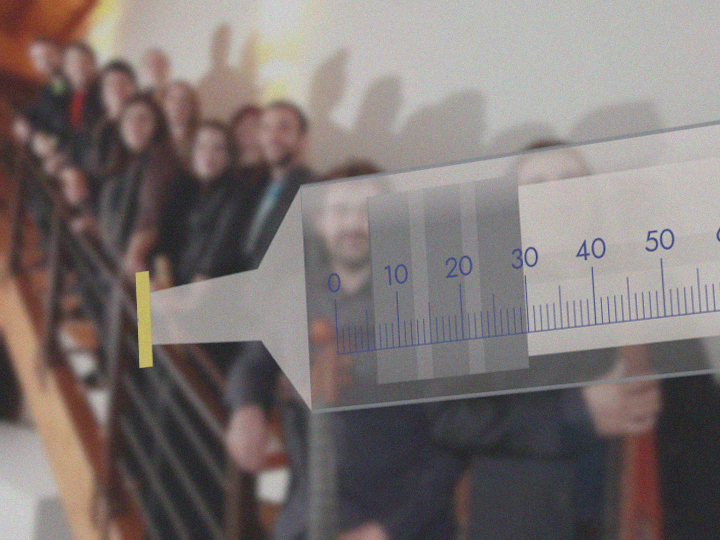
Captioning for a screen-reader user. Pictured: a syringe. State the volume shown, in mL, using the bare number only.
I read 6
